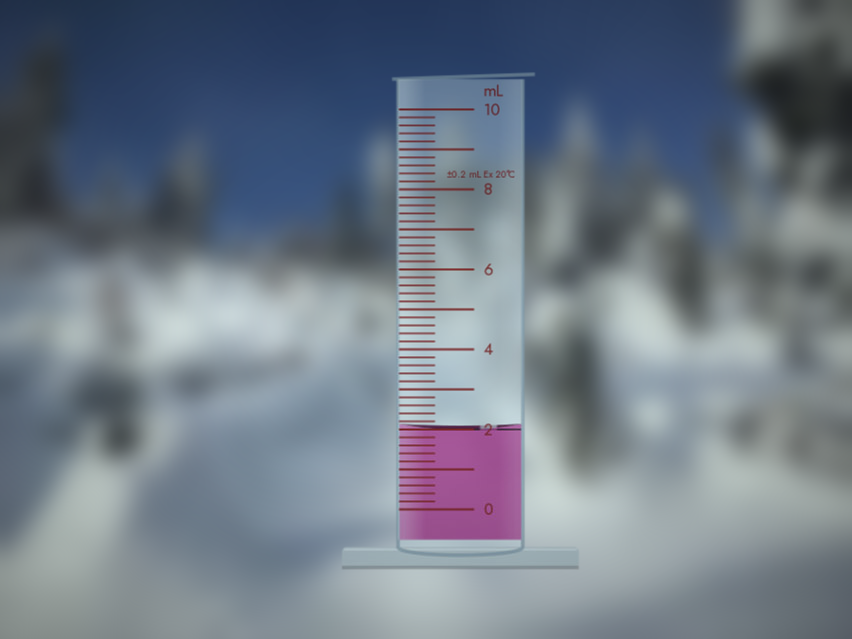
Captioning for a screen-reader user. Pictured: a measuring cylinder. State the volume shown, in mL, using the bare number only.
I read 2
